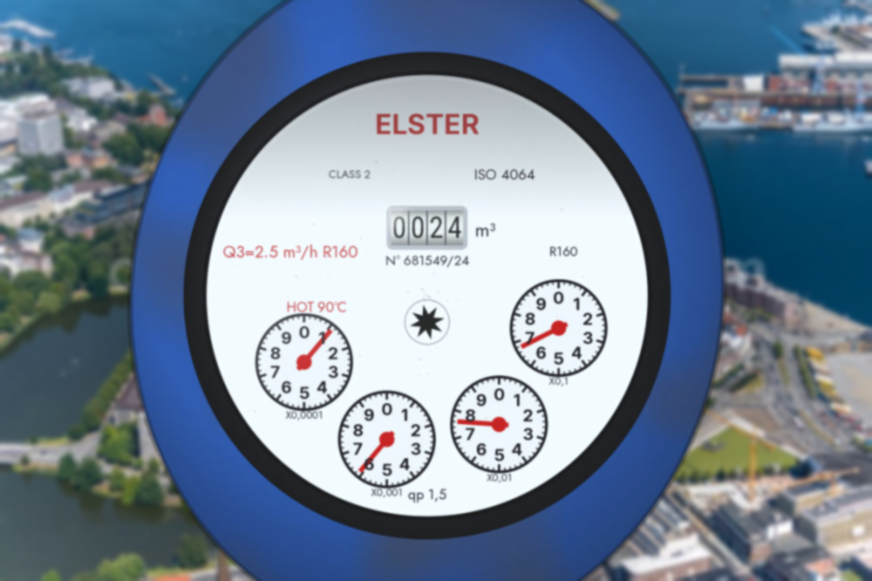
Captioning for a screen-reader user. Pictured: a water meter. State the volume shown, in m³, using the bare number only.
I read 24.6761
